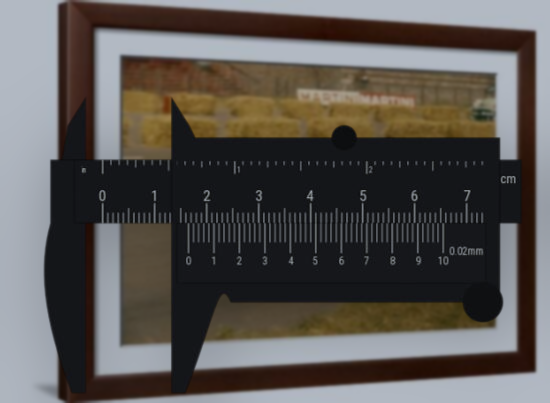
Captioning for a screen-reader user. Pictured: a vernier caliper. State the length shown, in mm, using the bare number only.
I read 16.5
